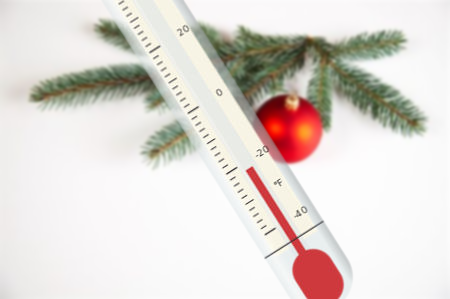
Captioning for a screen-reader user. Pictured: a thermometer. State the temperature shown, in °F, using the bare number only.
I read -22
